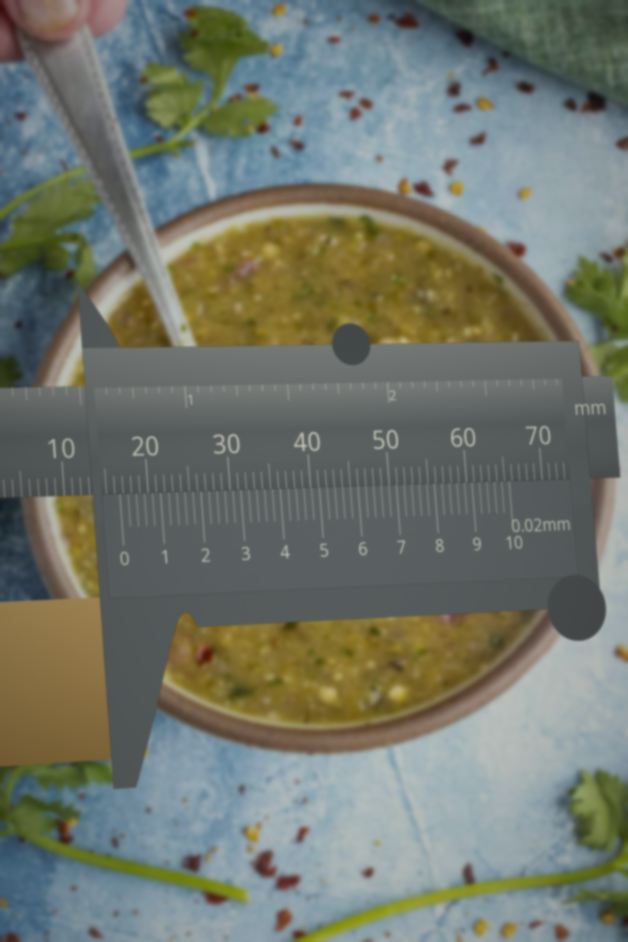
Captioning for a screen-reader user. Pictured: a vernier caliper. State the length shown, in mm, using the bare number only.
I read 16.6
